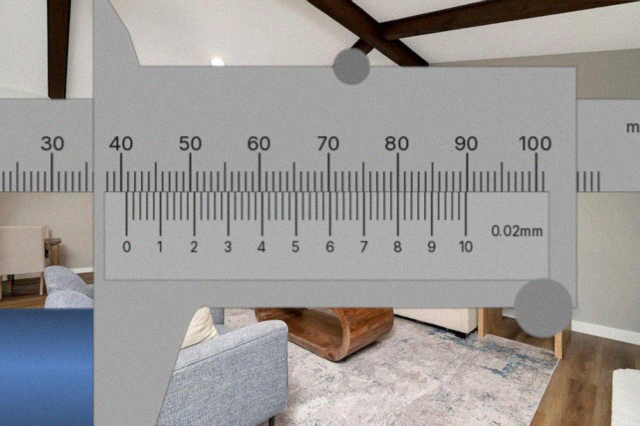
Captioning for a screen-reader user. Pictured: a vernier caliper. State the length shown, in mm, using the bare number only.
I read 40.8
